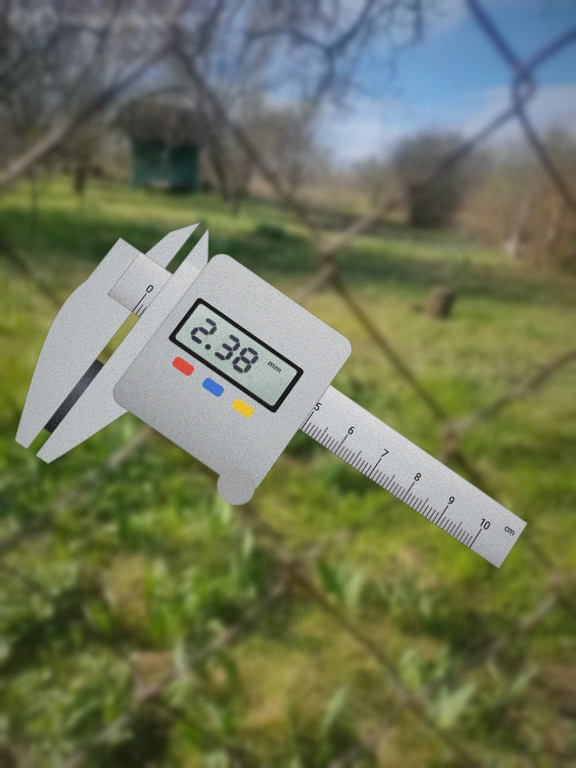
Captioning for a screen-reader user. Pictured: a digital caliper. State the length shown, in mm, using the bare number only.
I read 2.38
